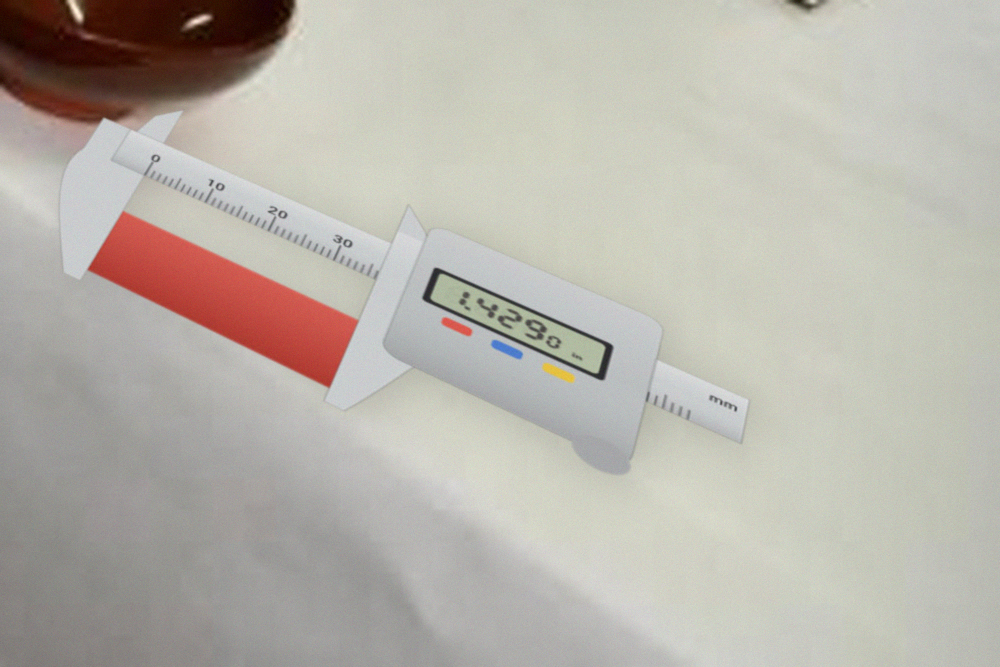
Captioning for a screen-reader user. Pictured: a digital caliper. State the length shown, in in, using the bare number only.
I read 1.4290
